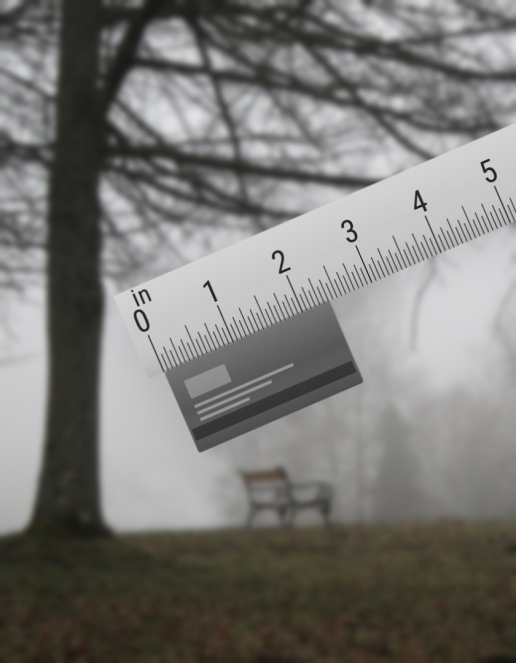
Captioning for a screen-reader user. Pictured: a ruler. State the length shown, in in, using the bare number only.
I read 2.375
